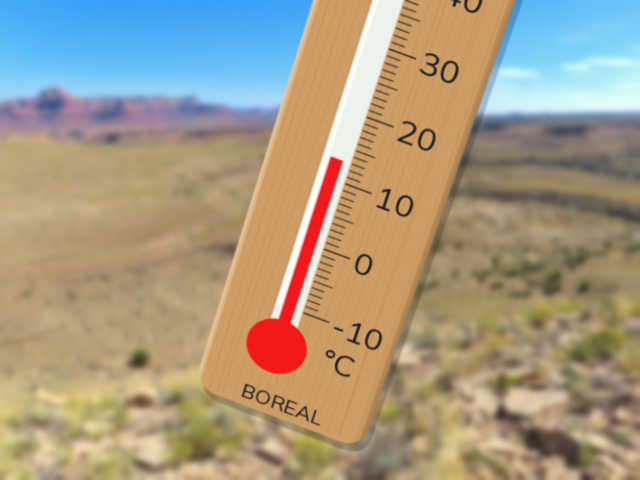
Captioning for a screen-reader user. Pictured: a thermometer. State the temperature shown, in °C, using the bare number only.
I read 13
